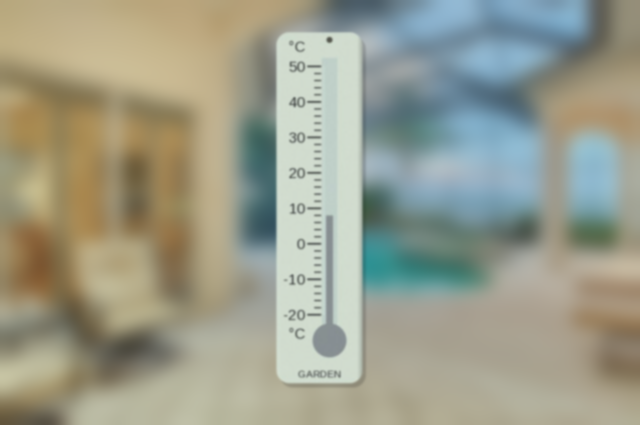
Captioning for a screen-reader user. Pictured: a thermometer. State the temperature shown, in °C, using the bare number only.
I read 8
